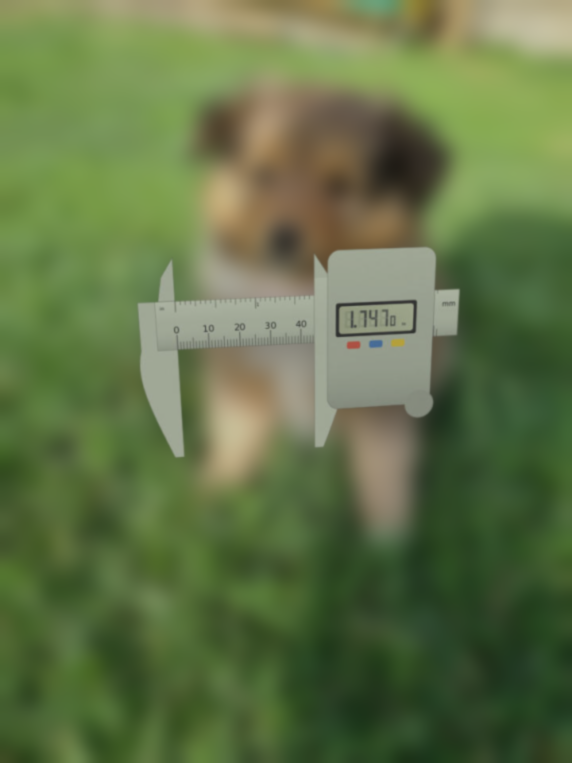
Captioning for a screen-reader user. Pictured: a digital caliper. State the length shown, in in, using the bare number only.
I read 1.7470
